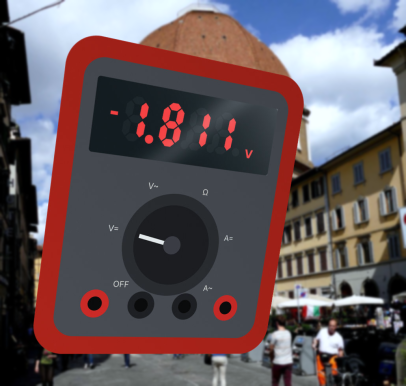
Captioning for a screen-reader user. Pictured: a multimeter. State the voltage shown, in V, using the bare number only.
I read -1.811
